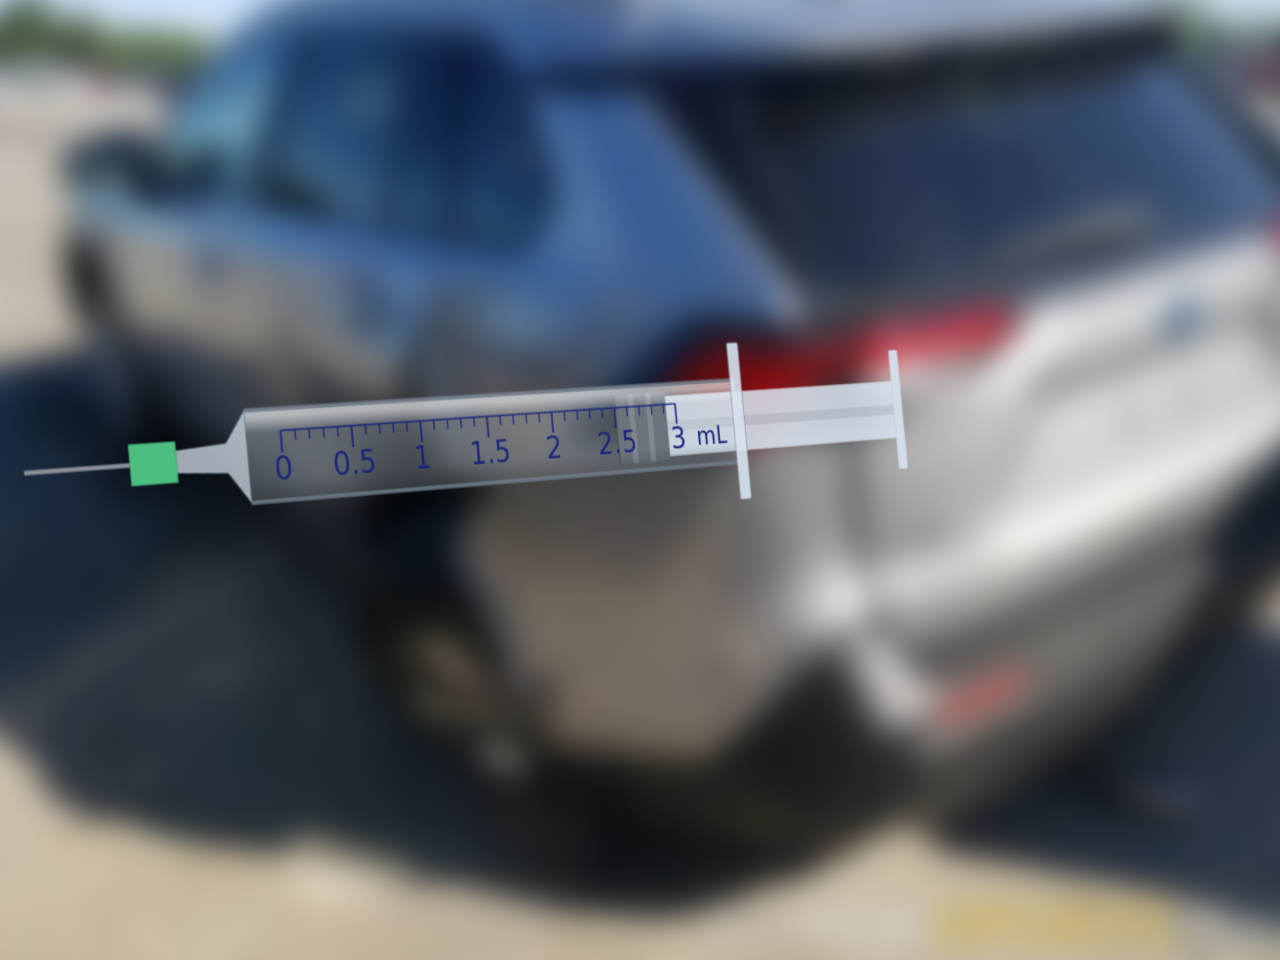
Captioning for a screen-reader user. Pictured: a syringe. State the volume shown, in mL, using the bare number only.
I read 2.5
